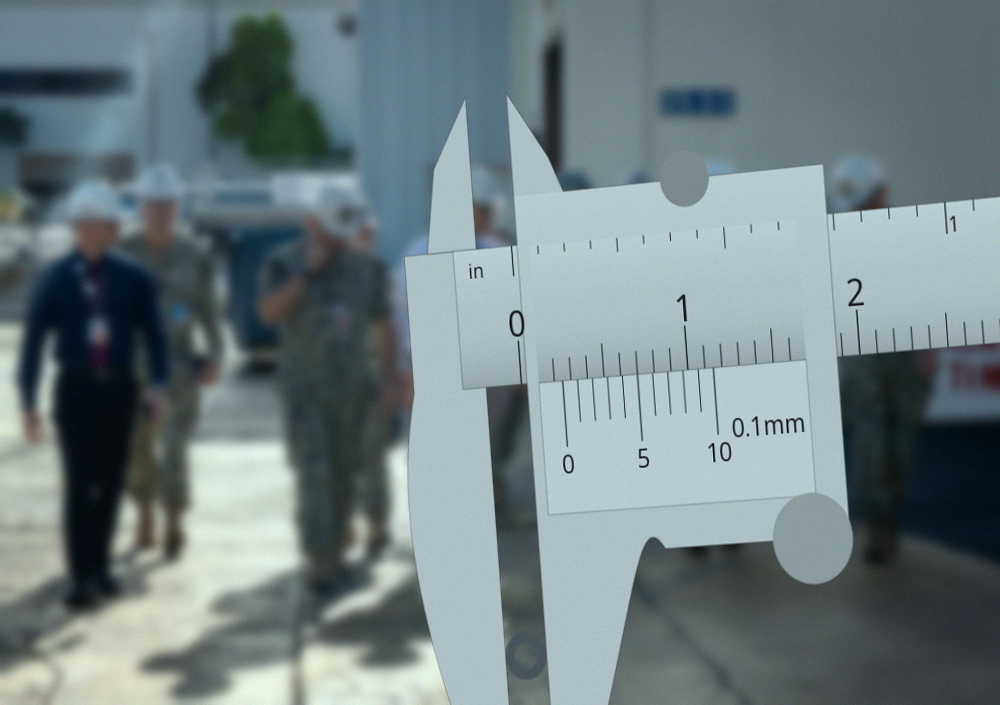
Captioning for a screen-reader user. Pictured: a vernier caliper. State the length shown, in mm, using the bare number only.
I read 2.5
